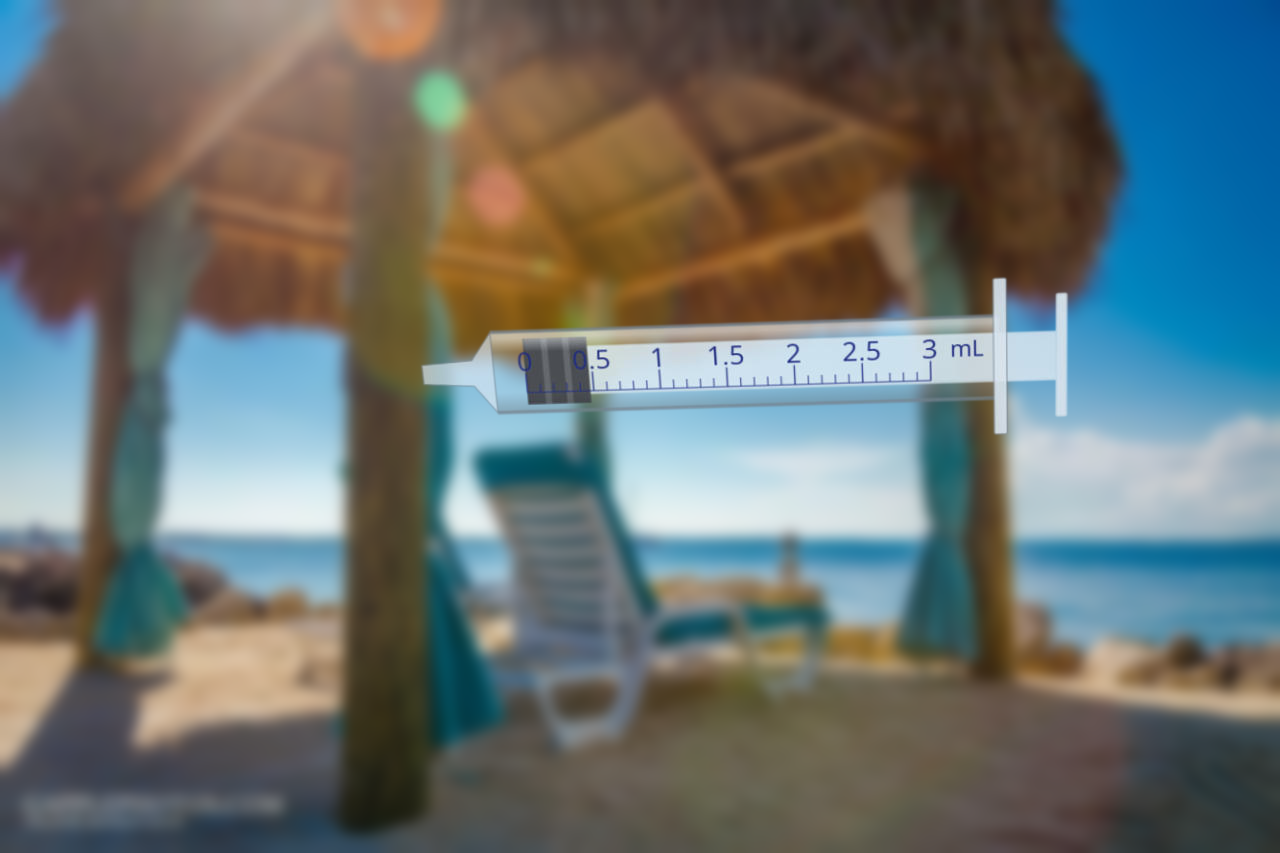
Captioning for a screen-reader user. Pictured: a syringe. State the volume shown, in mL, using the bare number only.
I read 0
